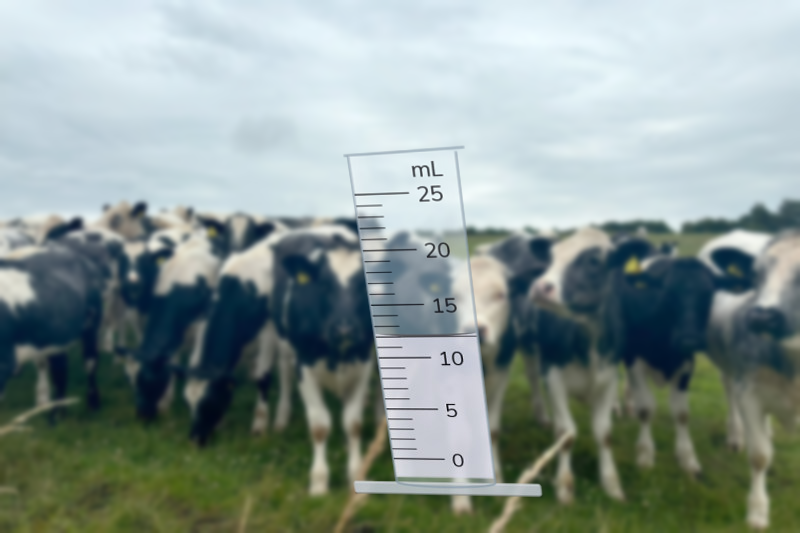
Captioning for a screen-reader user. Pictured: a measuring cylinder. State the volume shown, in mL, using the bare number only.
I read 12
